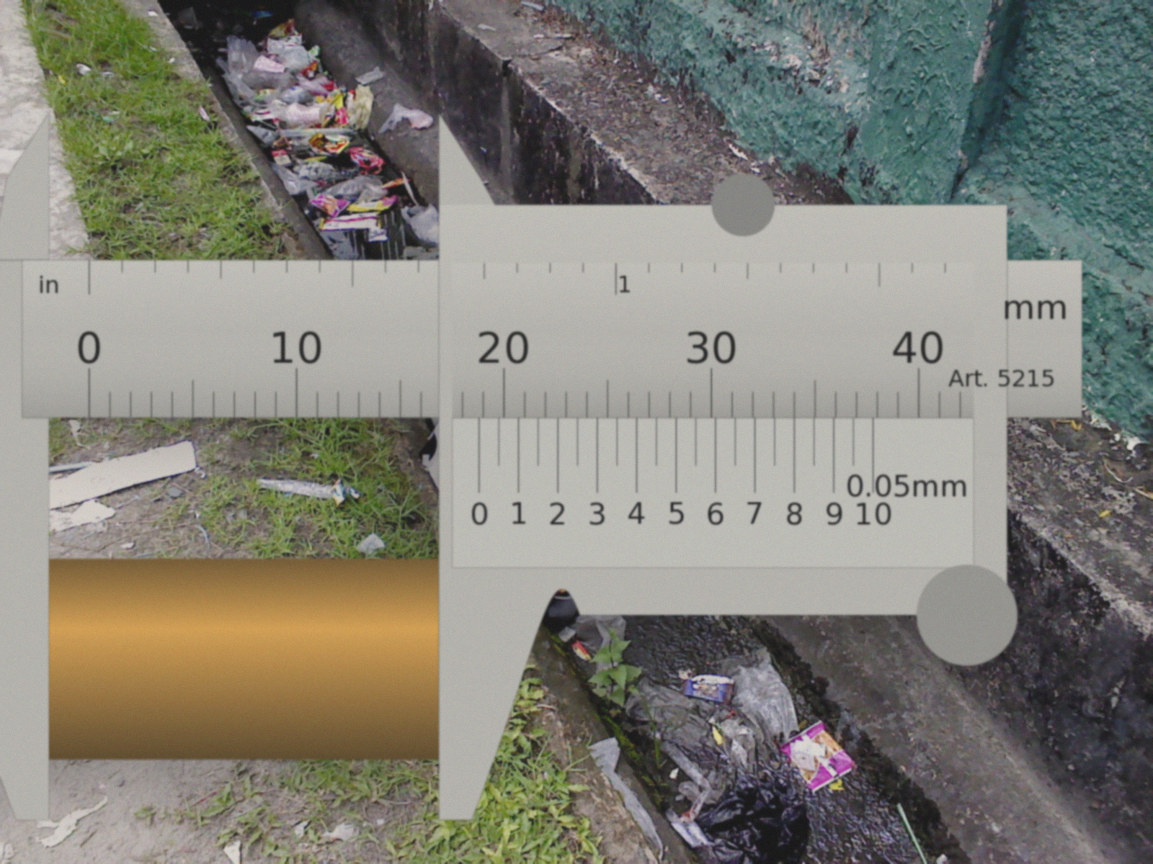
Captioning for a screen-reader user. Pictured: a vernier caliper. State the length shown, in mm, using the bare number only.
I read 18.8
